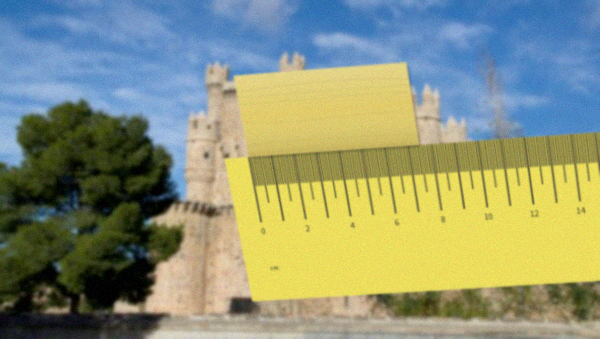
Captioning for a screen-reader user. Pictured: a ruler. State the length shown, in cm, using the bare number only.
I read 7.5
